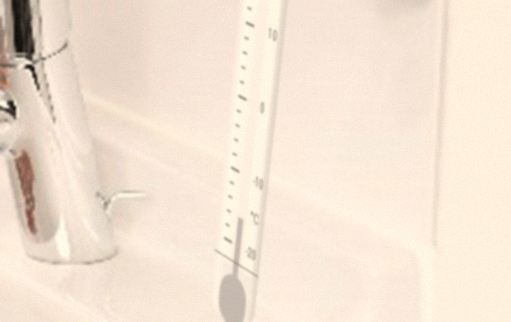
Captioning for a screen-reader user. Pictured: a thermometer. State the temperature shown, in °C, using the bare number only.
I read -16
